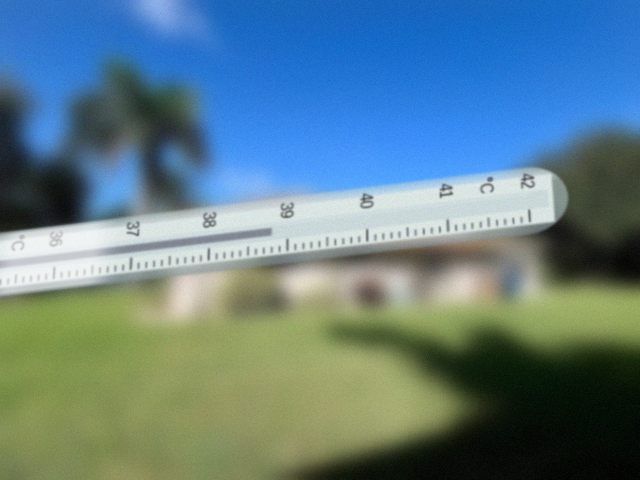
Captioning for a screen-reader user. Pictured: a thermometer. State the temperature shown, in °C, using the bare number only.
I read 38.8
